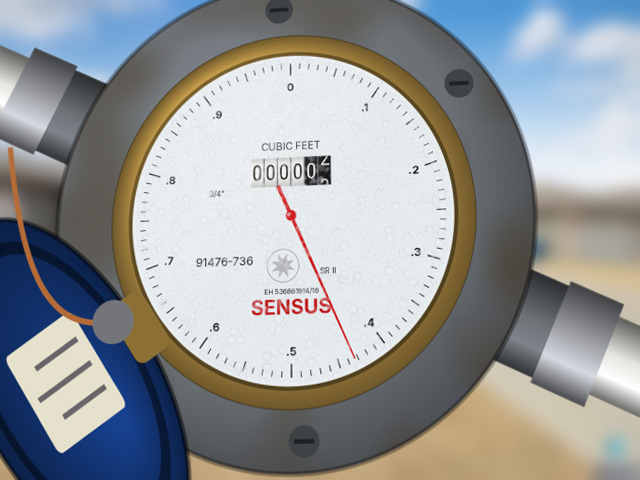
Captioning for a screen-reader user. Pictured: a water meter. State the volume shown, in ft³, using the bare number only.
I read 2.43
